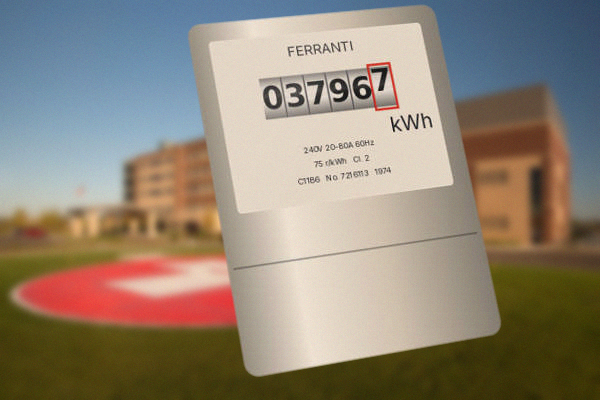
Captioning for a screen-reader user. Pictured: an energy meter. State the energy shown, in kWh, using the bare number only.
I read 3796.7
